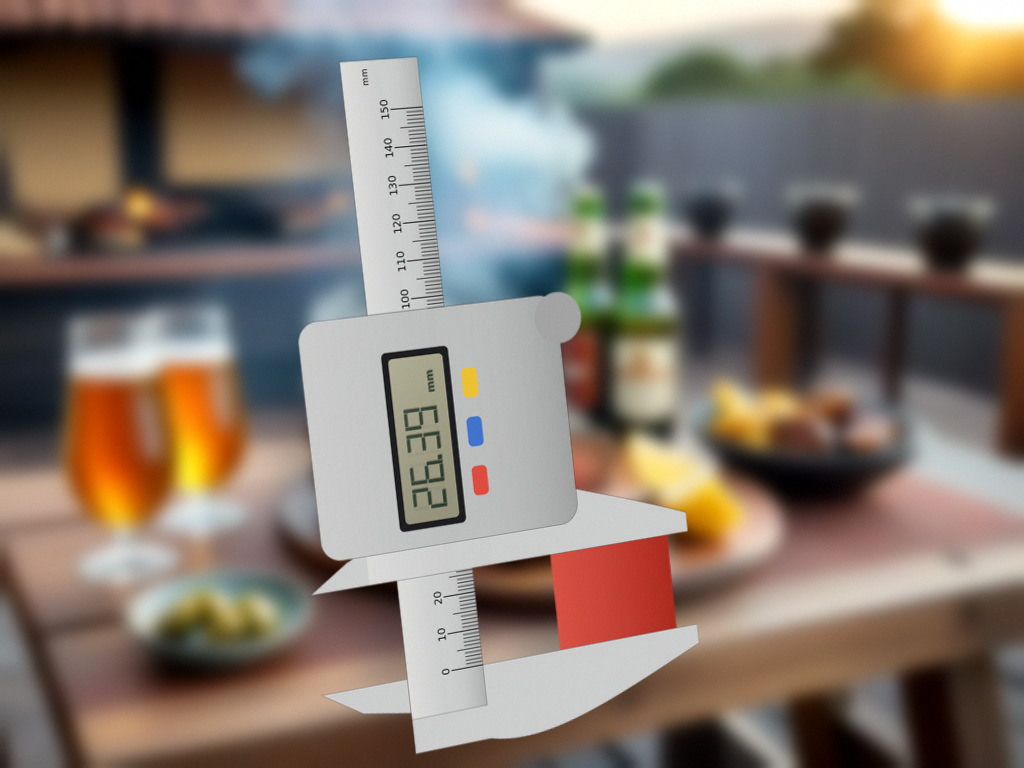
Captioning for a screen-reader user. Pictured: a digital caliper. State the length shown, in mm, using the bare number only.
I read 26.39
